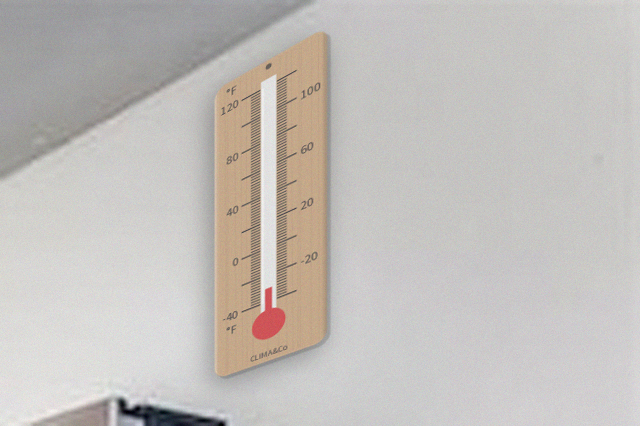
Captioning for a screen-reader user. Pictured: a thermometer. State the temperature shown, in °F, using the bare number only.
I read -30
